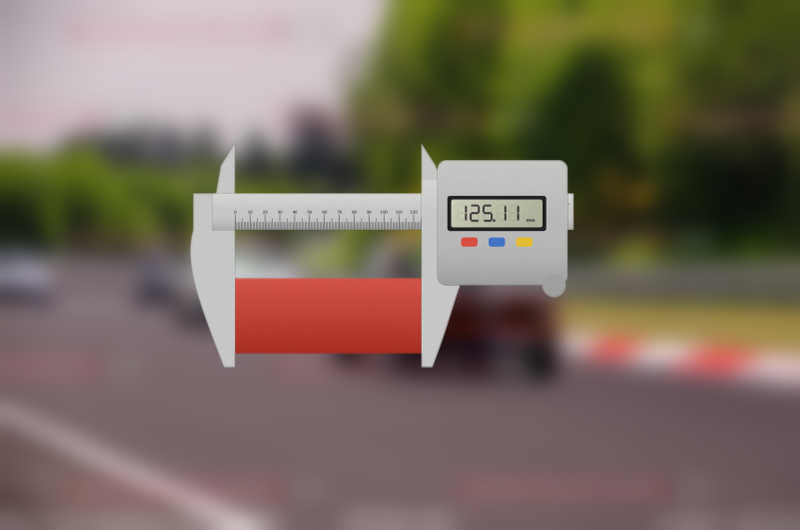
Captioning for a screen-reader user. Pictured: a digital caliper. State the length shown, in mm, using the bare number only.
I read 125.11
